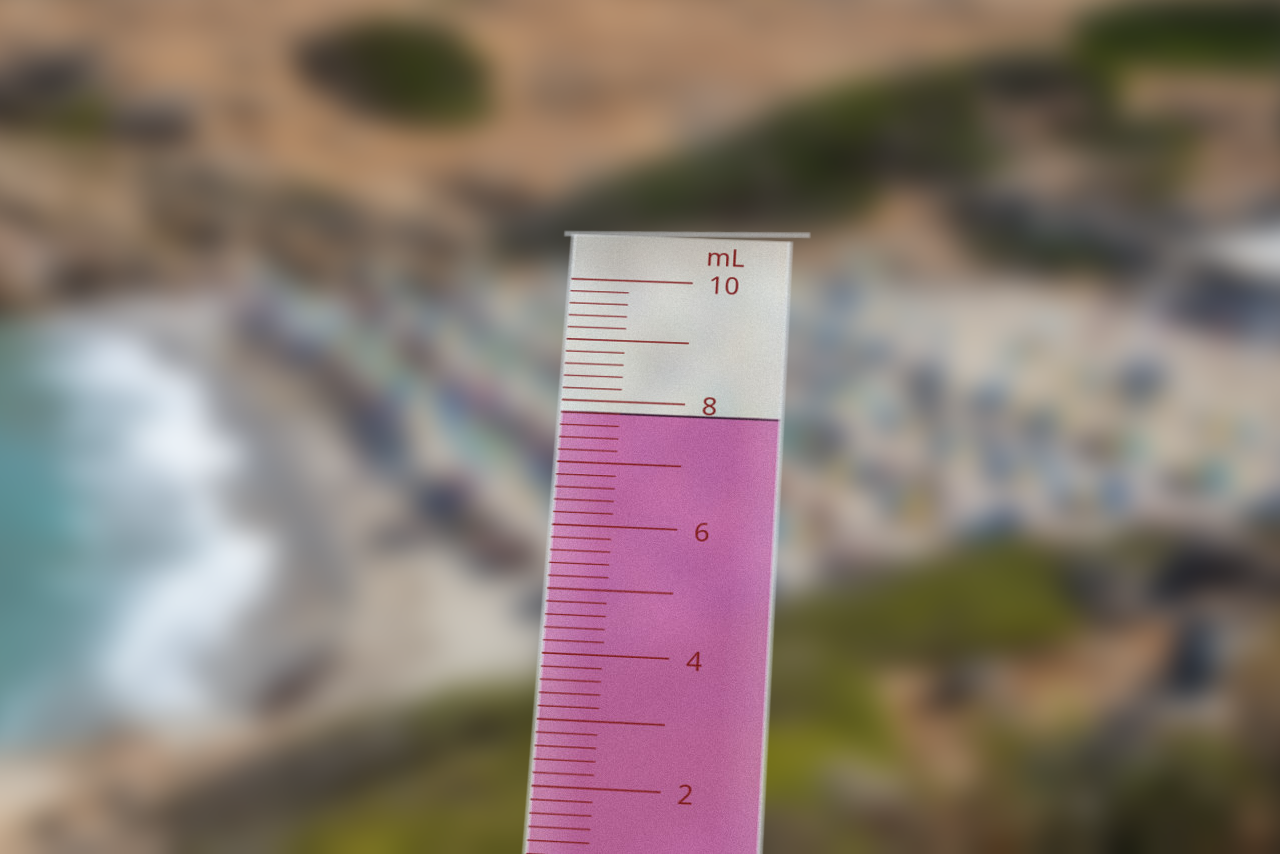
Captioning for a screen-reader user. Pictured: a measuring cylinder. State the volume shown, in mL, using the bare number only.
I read 7.8
